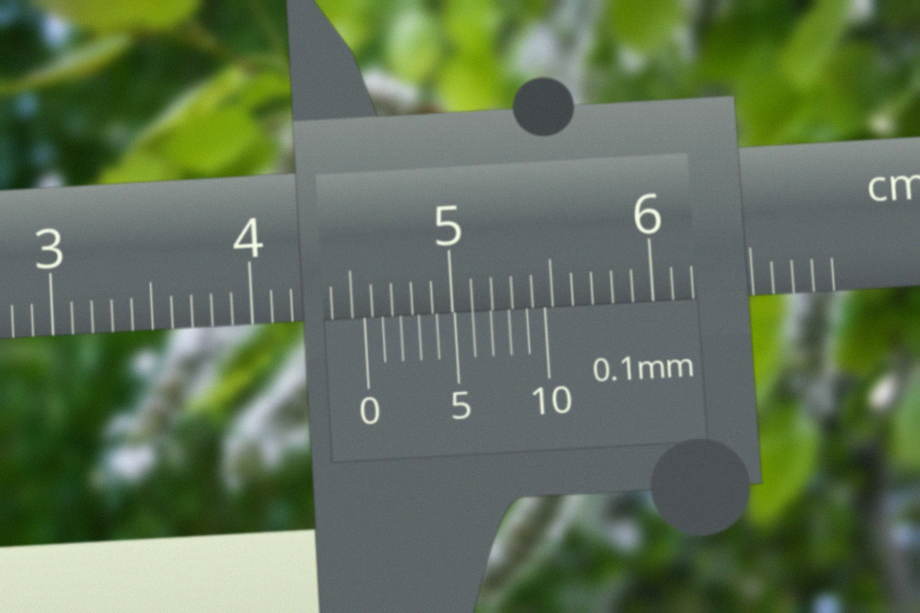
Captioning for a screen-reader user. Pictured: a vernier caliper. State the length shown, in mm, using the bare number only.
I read 45.6
